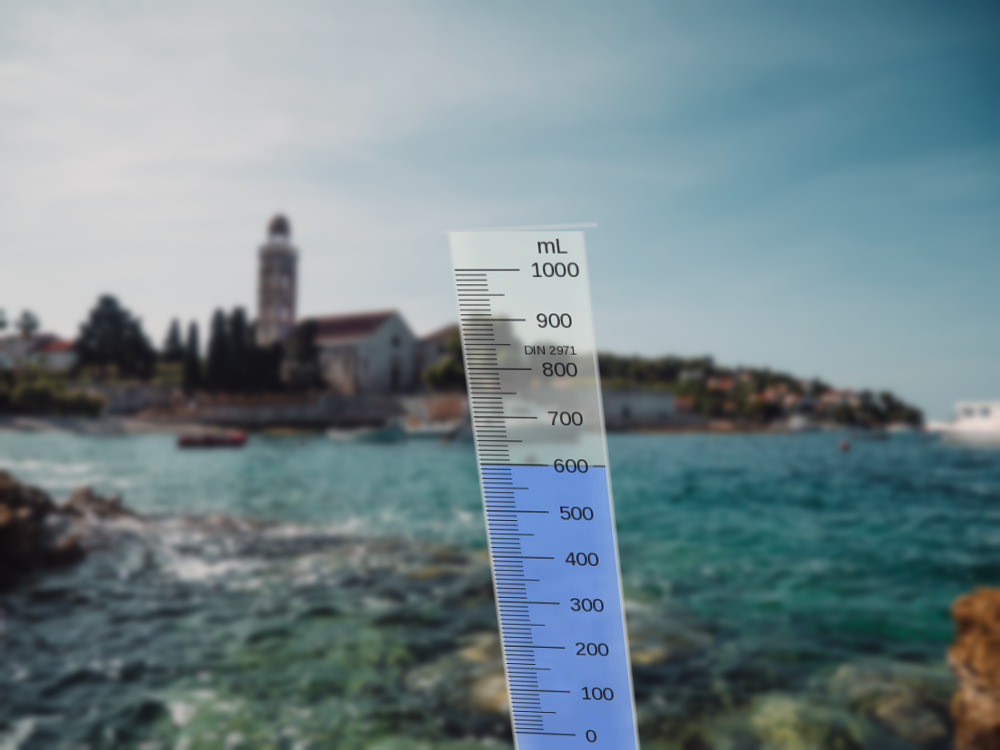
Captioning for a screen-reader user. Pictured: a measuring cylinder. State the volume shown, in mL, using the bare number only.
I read 600
